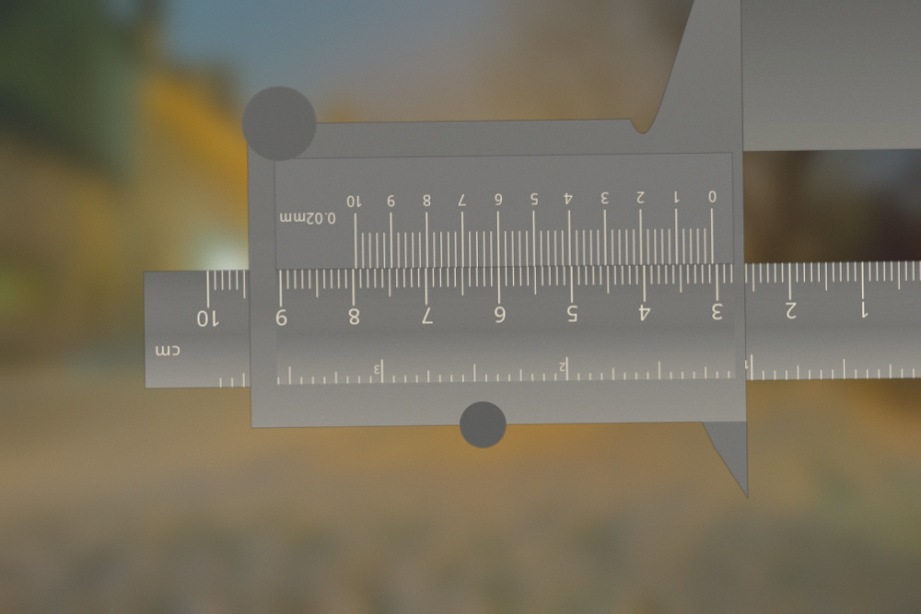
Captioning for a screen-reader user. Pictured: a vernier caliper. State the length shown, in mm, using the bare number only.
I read 30.6
